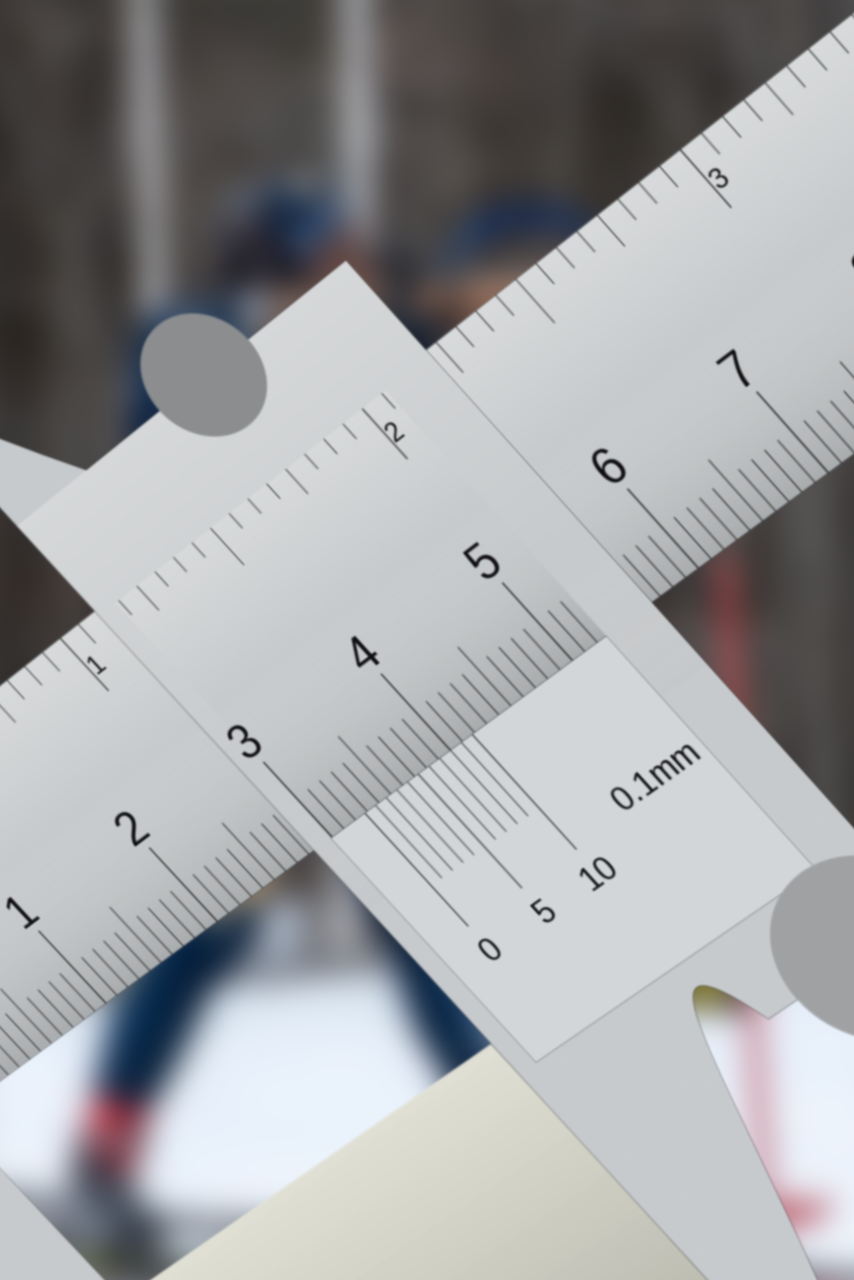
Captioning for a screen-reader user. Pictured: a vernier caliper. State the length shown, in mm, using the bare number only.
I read 32.8
